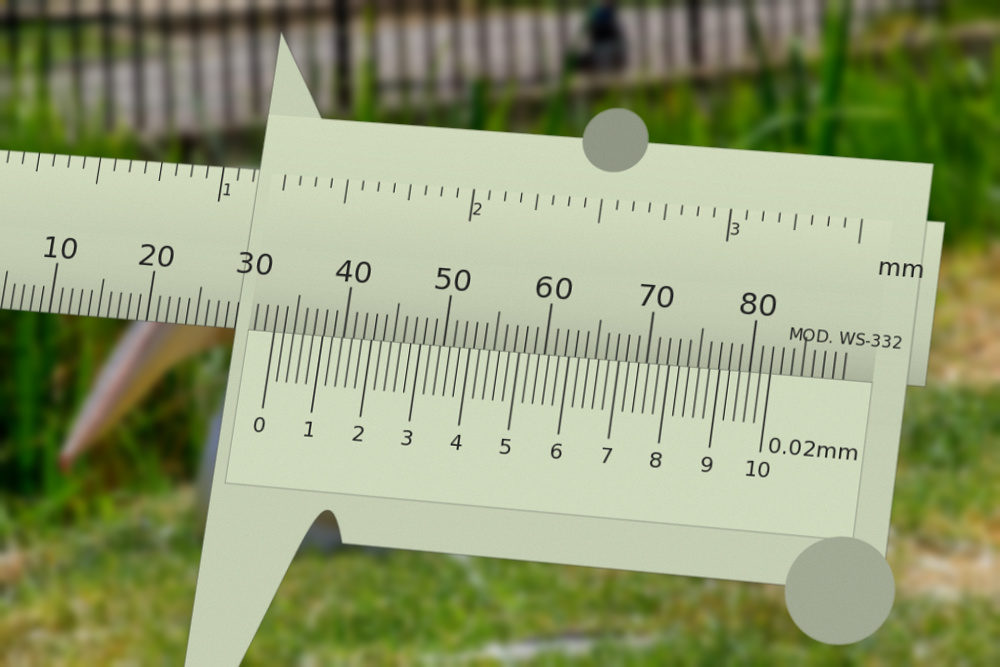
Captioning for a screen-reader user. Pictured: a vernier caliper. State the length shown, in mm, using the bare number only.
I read 33.0
